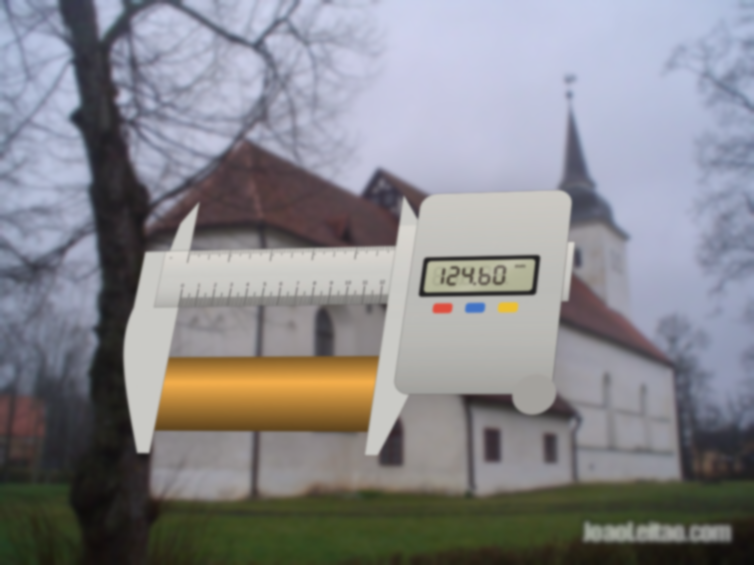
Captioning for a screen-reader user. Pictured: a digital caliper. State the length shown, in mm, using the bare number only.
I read 124.60
